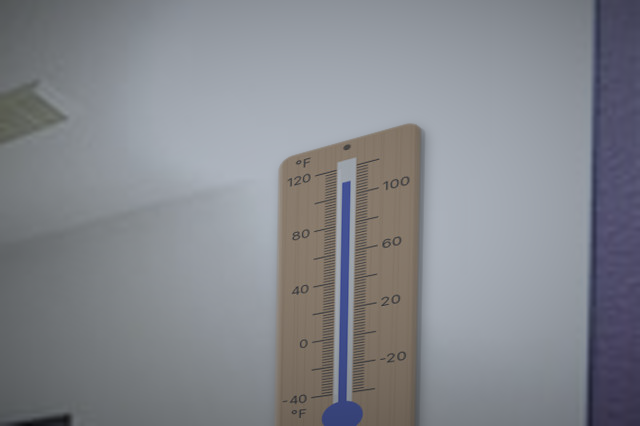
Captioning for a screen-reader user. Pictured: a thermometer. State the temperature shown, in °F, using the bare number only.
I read 110
